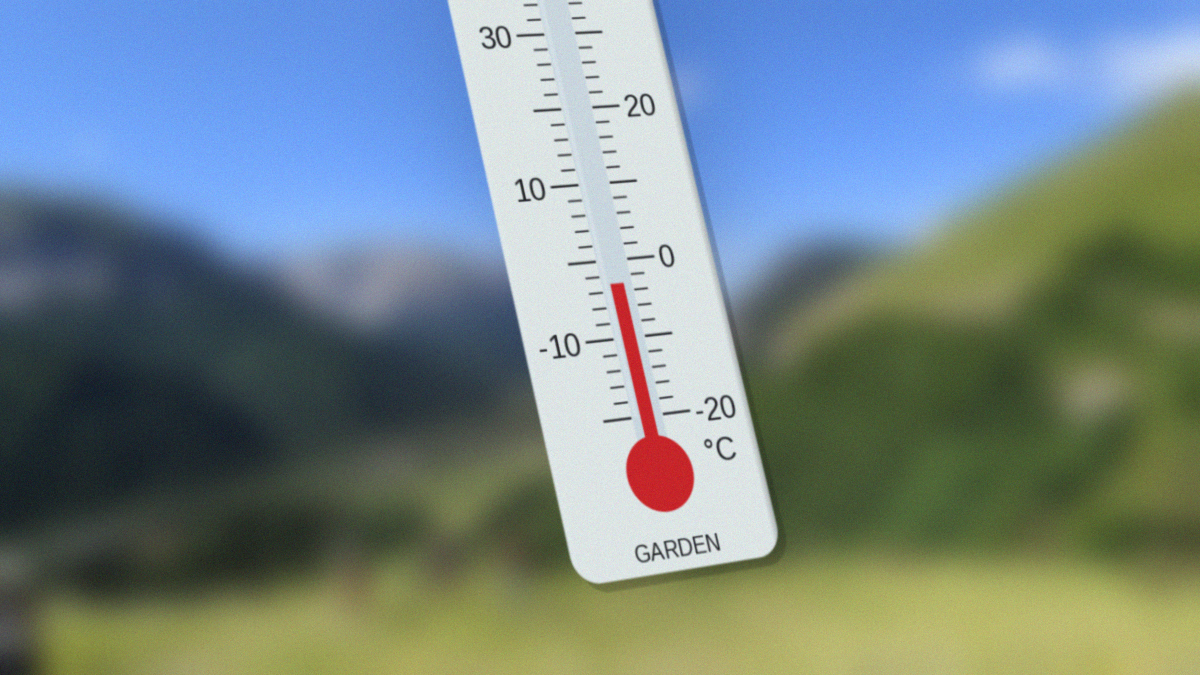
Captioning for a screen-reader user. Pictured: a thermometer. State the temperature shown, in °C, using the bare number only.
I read -3
